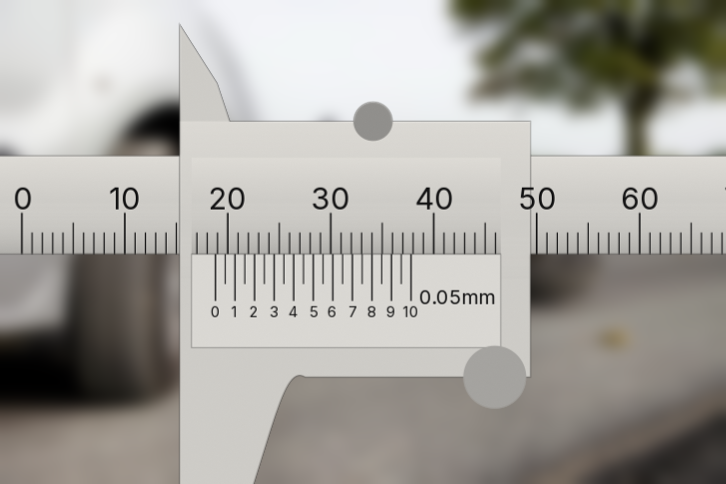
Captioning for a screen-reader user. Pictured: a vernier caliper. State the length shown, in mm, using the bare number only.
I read 18.8
